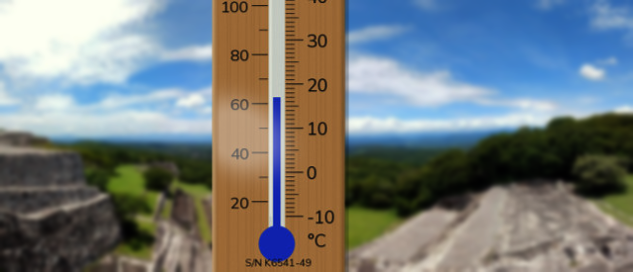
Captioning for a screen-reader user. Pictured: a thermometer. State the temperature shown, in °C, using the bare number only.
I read 17
